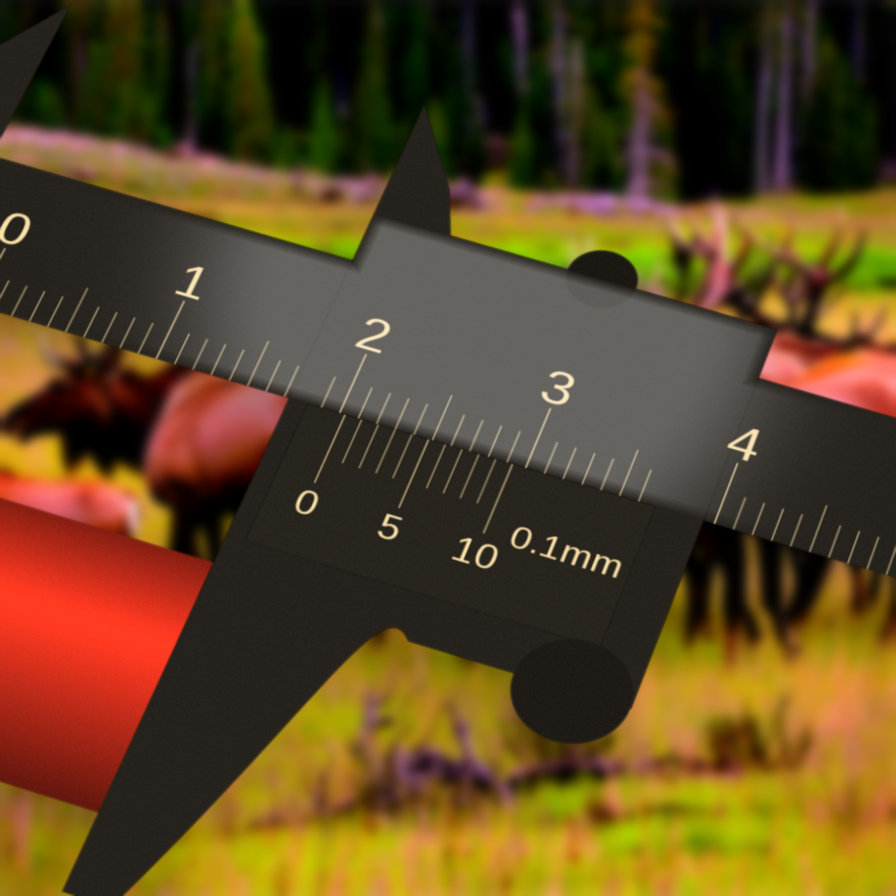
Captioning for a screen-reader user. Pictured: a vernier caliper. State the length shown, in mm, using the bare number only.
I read 20.3
